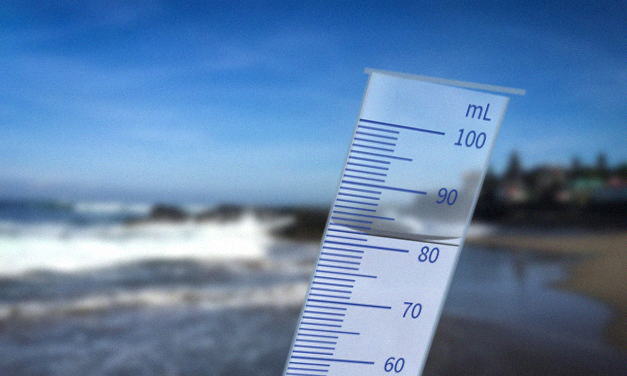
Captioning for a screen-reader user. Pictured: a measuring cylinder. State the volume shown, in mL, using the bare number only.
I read 82
